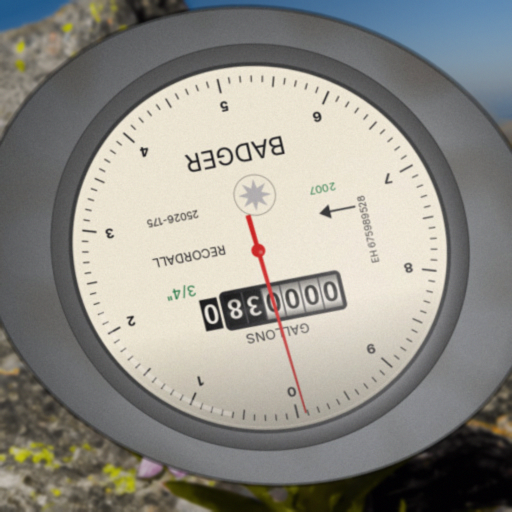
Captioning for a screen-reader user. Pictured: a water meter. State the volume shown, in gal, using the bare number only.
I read 379.9
